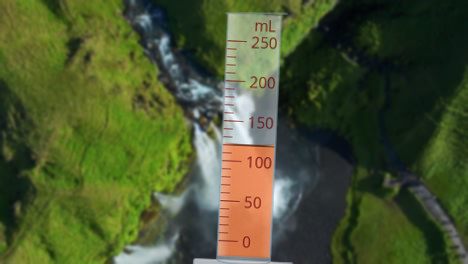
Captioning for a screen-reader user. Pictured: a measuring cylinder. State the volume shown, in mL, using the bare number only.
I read 120
